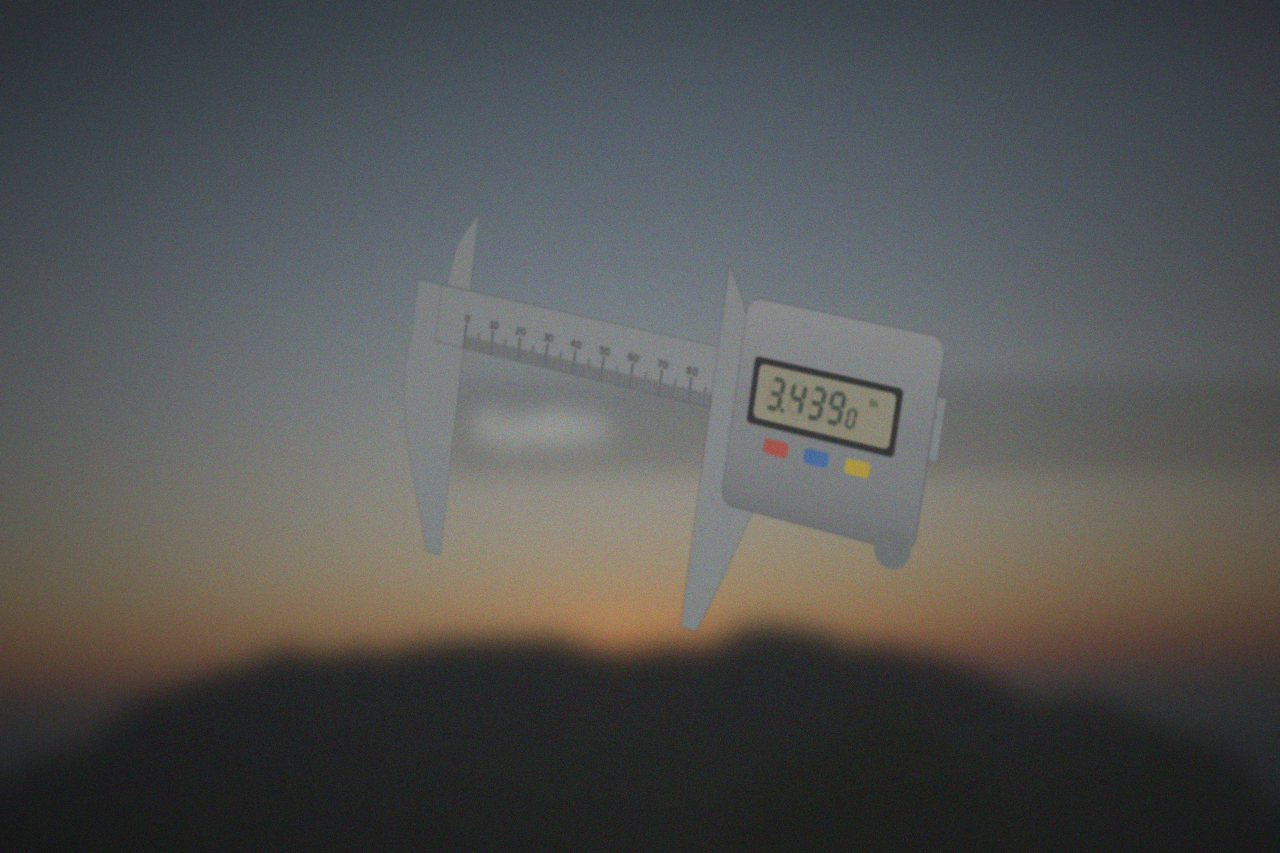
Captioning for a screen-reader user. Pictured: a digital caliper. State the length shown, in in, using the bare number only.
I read 3.4390
